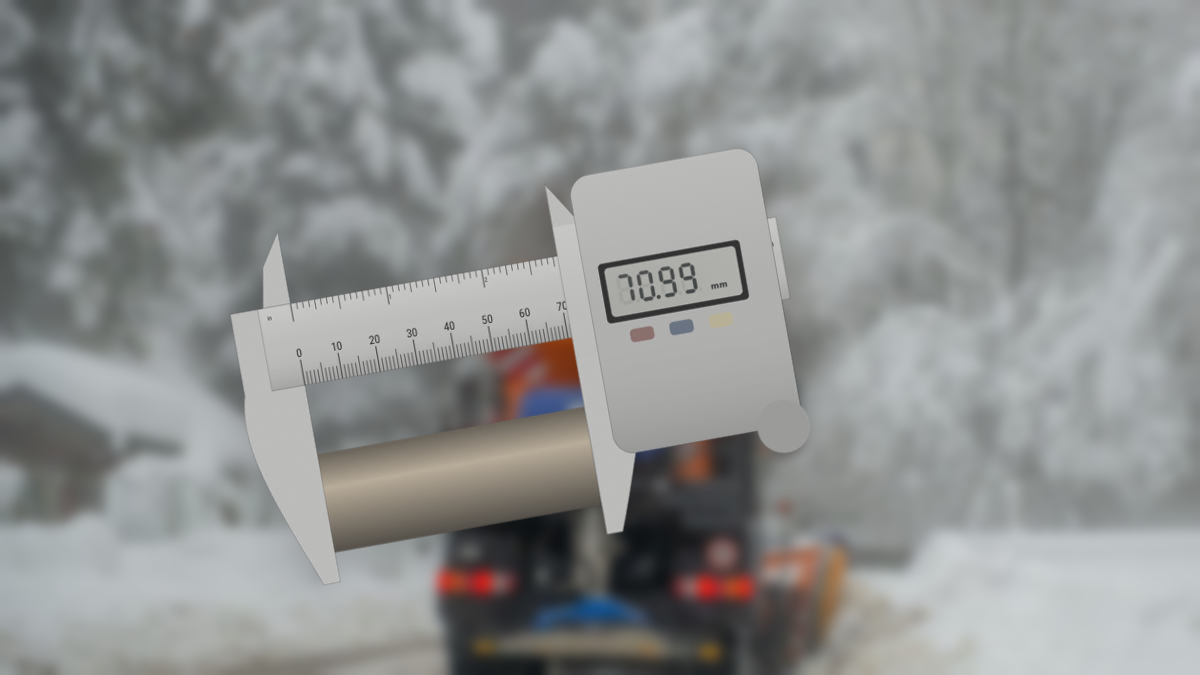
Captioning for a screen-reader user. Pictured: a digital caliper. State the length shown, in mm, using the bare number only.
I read 70.99
